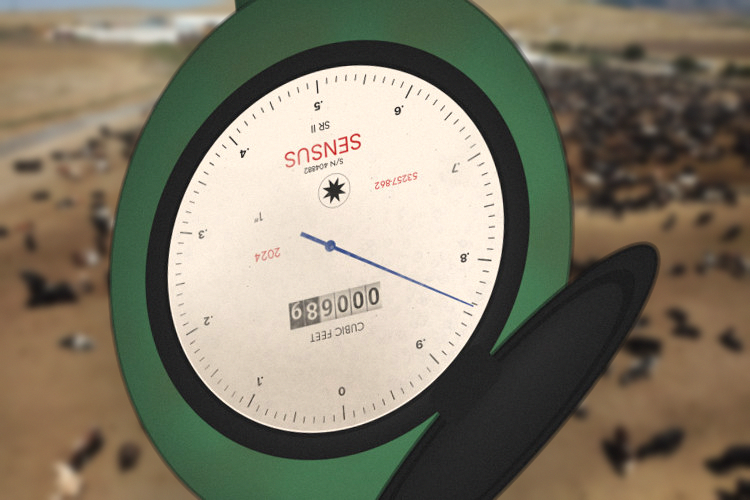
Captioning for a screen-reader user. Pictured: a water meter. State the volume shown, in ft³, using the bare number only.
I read 688.84
